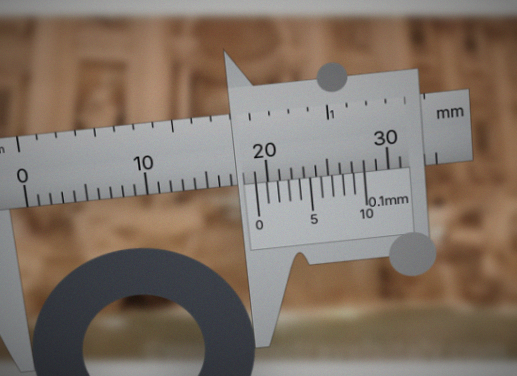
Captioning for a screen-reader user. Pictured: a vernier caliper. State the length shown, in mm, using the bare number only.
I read 19.0
